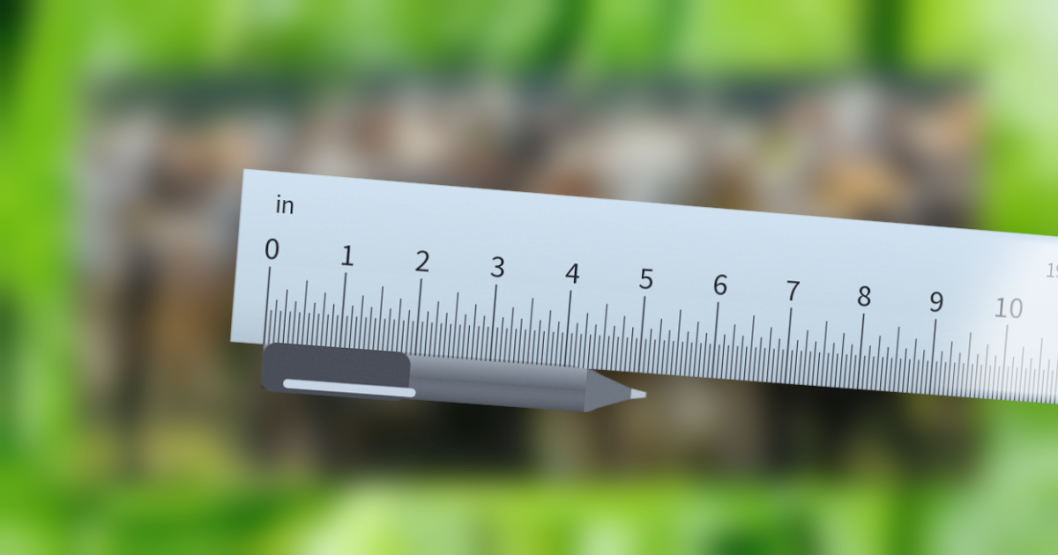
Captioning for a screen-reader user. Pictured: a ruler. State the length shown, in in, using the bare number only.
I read 5.125
